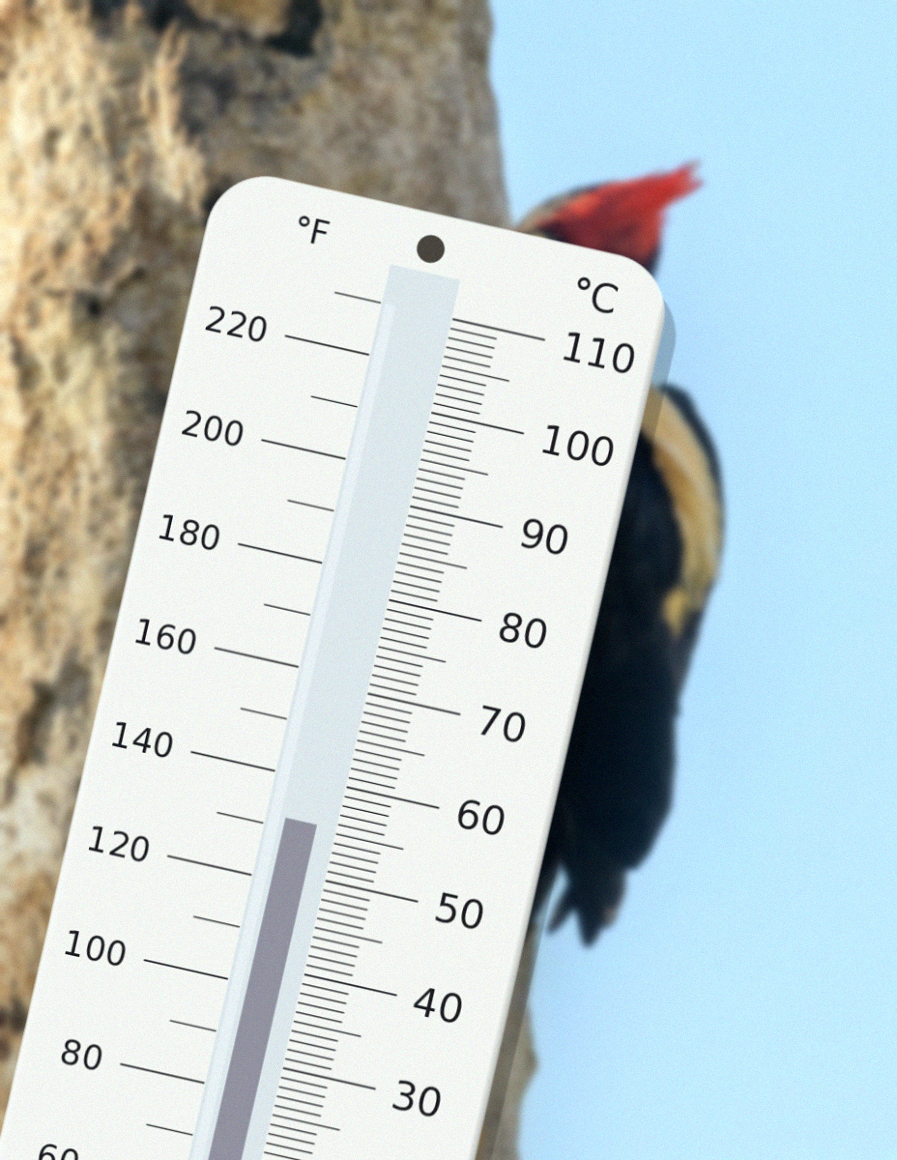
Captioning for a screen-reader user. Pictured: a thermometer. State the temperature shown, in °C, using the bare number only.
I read 55.5
